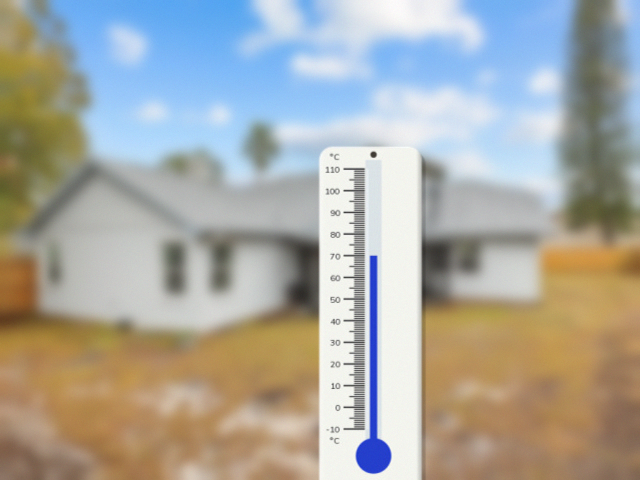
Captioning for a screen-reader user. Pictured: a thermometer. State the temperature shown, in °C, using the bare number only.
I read 70
